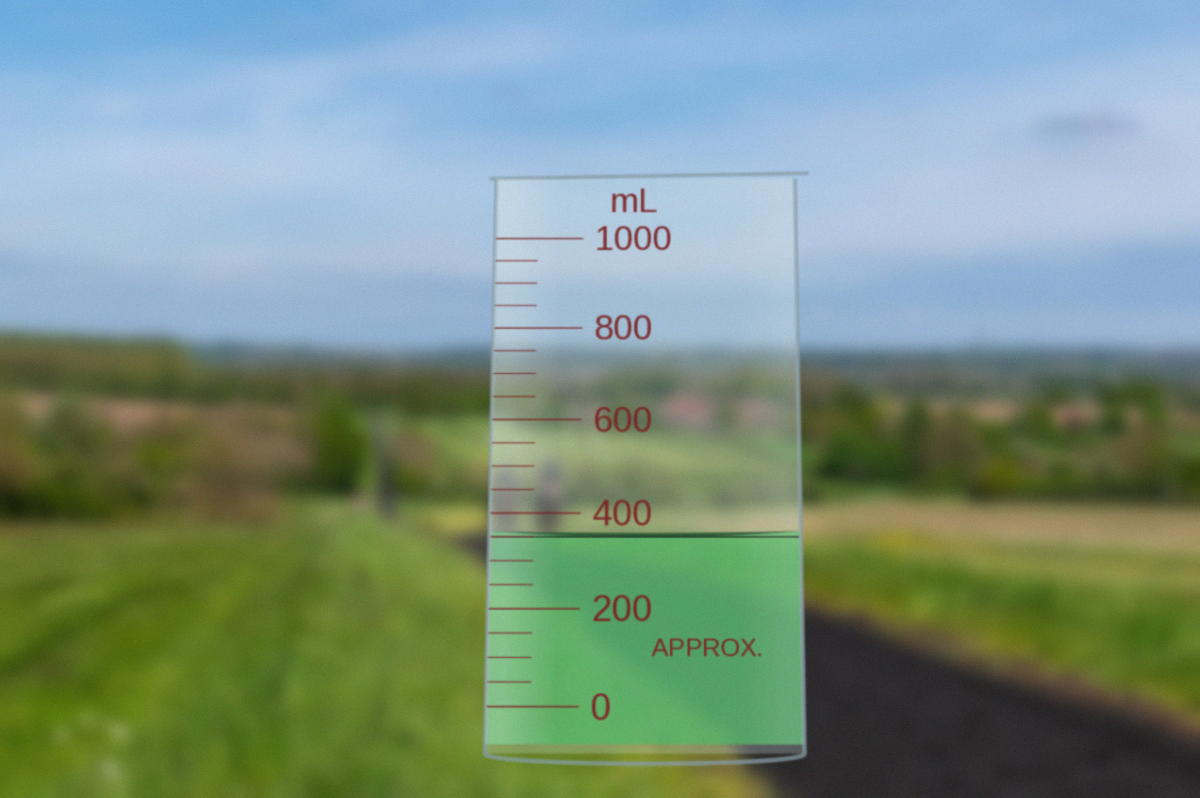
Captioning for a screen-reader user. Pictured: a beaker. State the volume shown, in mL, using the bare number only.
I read 350
